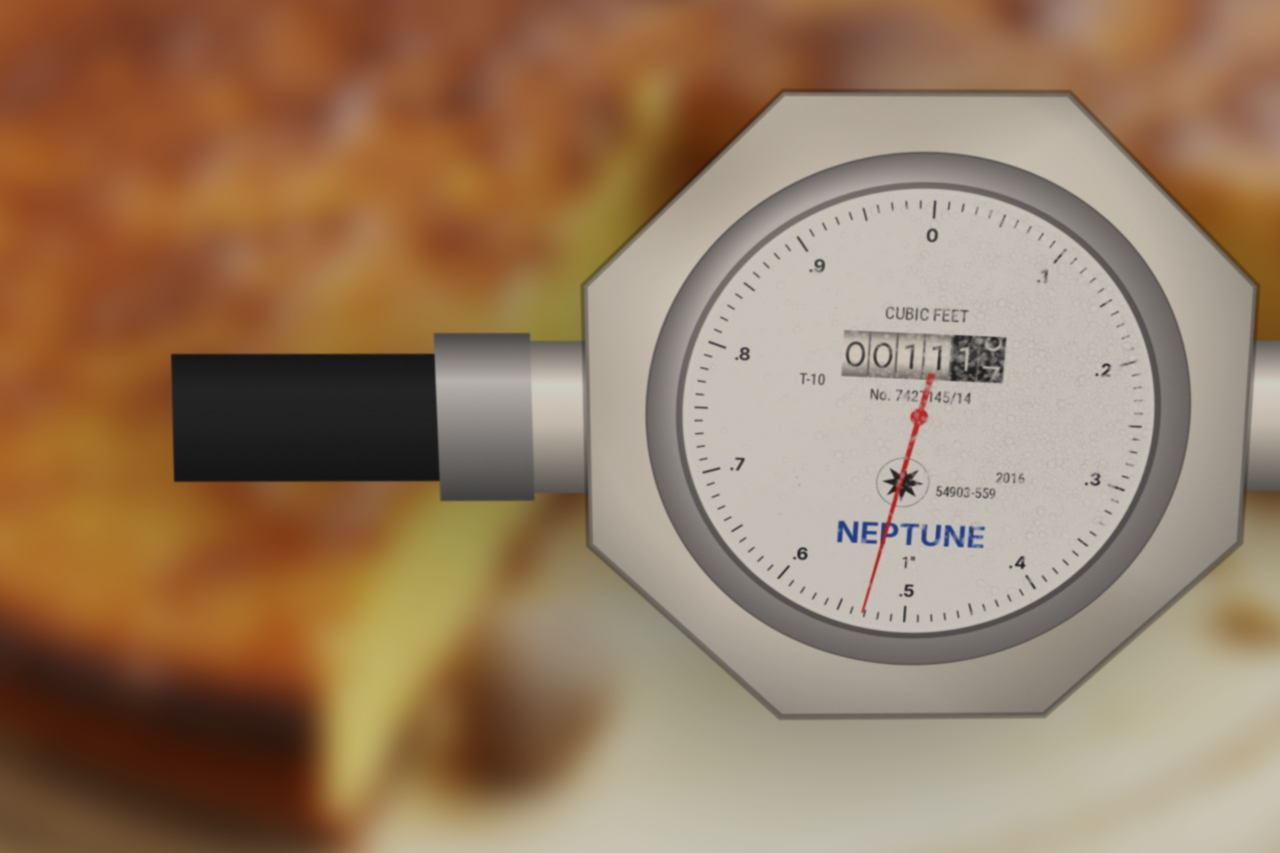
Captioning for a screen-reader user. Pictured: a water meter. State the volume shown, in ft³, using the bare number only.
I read 1116.53
